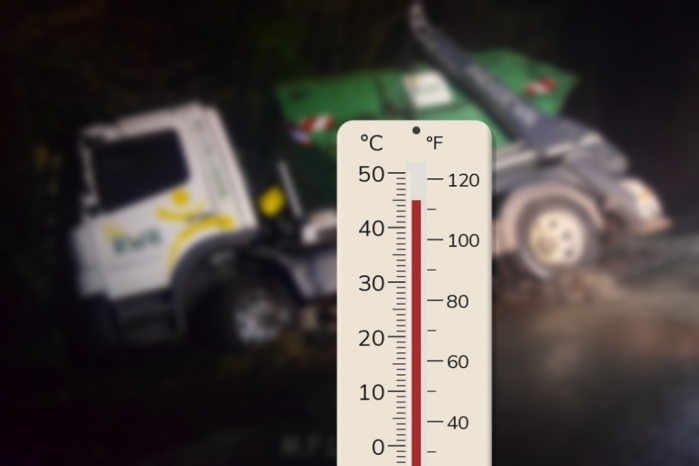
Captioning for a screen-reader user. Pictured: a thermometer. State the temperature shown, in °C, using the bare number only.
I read 45
